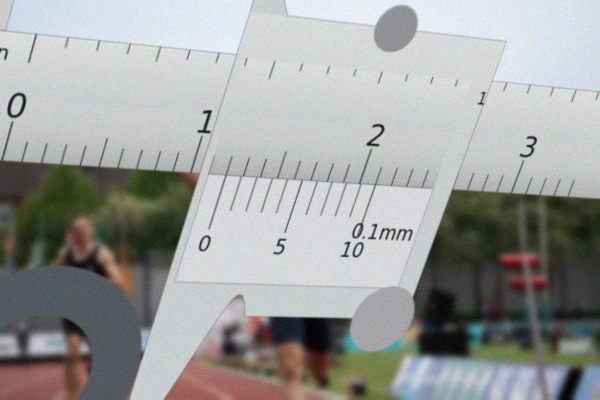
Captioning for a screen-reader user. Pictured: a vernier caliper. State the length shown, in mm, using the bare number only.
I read 12.0
